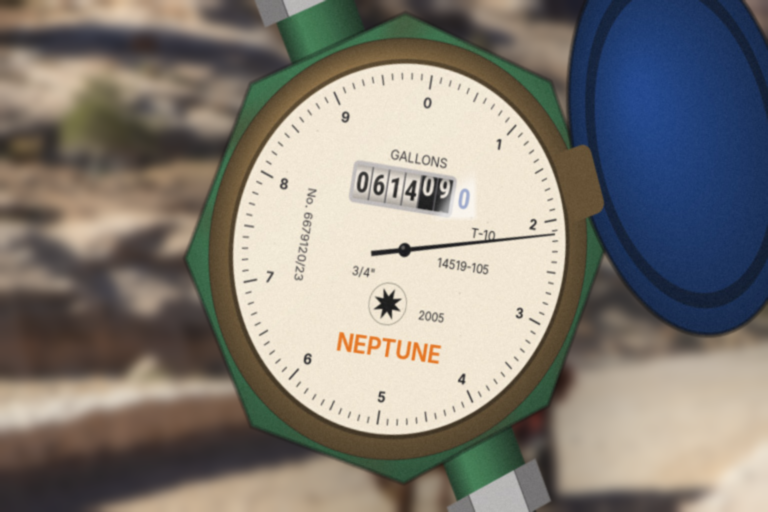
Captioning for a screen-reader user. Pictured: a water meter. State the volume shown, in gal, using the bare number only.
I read 614092.1
